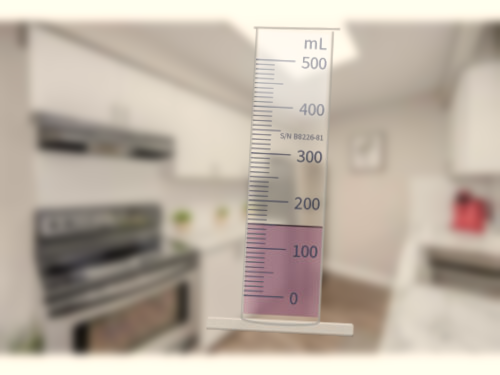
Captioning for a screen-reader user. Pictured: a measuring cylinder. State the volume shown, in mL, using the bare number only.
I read 150
